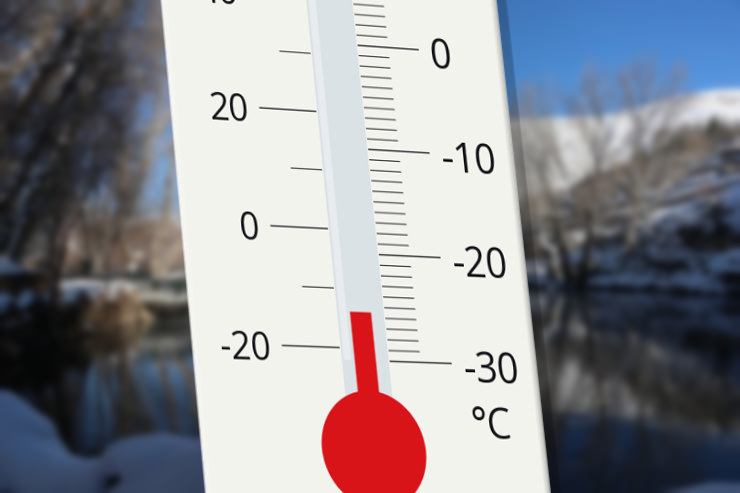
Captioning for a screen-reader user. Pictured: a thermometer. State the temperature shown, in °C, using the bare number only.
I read -25.5
